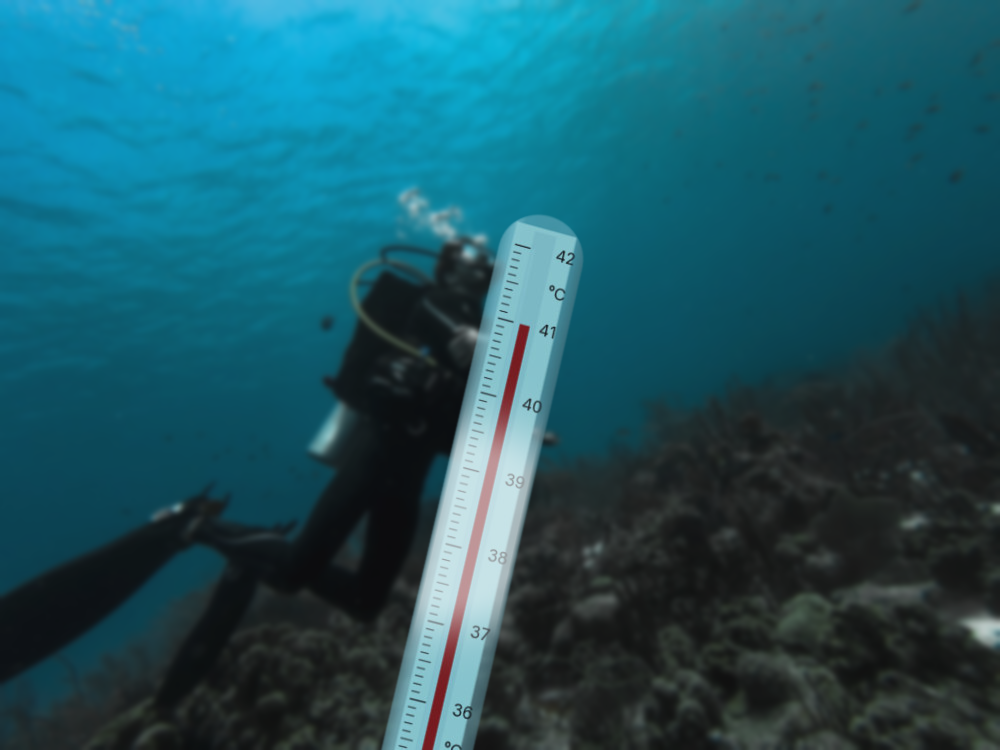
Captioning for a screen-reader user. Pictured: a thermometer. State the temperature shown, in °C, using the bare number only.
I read 41
